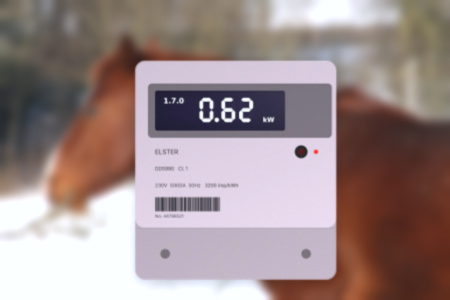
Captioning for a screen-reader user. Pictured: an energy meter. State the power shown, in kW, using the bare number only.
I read 0.62
